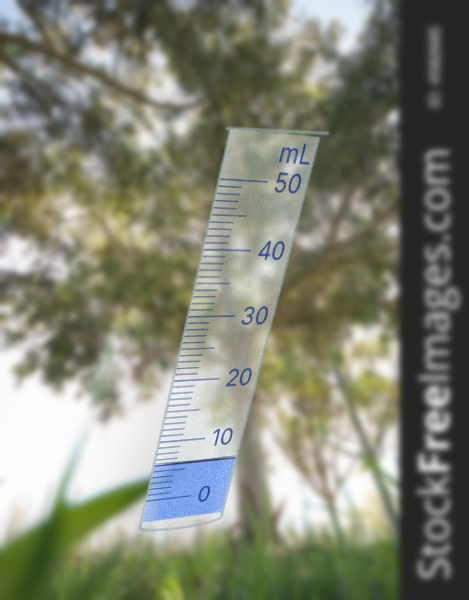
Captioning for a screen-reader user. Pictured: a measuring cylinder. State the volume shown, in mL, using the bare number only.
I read 6
